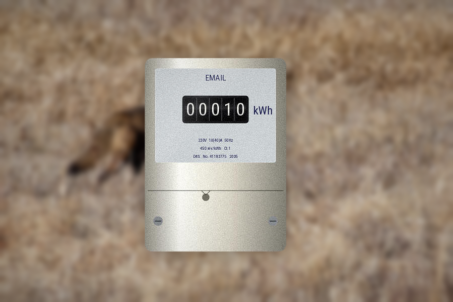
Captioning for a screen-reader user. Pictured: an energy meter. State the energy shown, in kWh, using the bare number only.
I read 10
